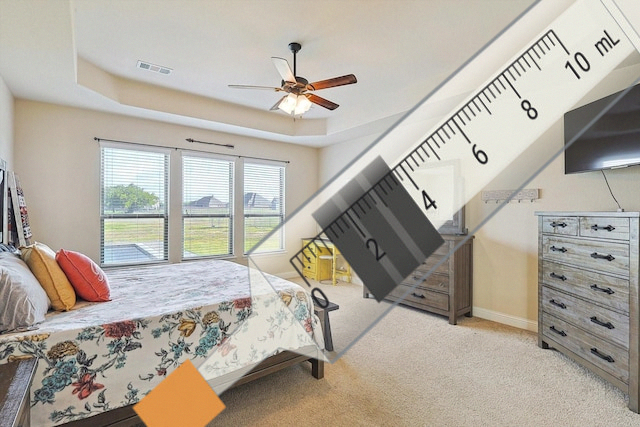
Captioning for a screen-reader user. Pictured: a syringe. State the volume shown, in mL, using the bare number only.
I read 1.2
